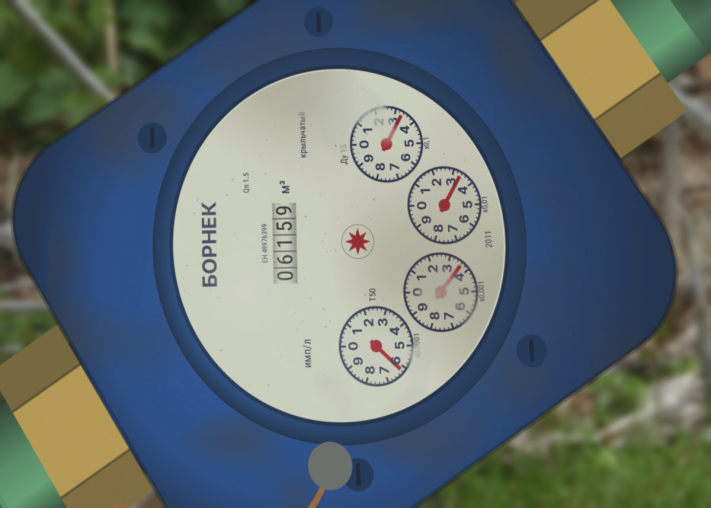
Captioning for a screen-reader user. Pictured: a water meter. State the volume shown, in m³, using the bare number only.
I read 6159.3336
